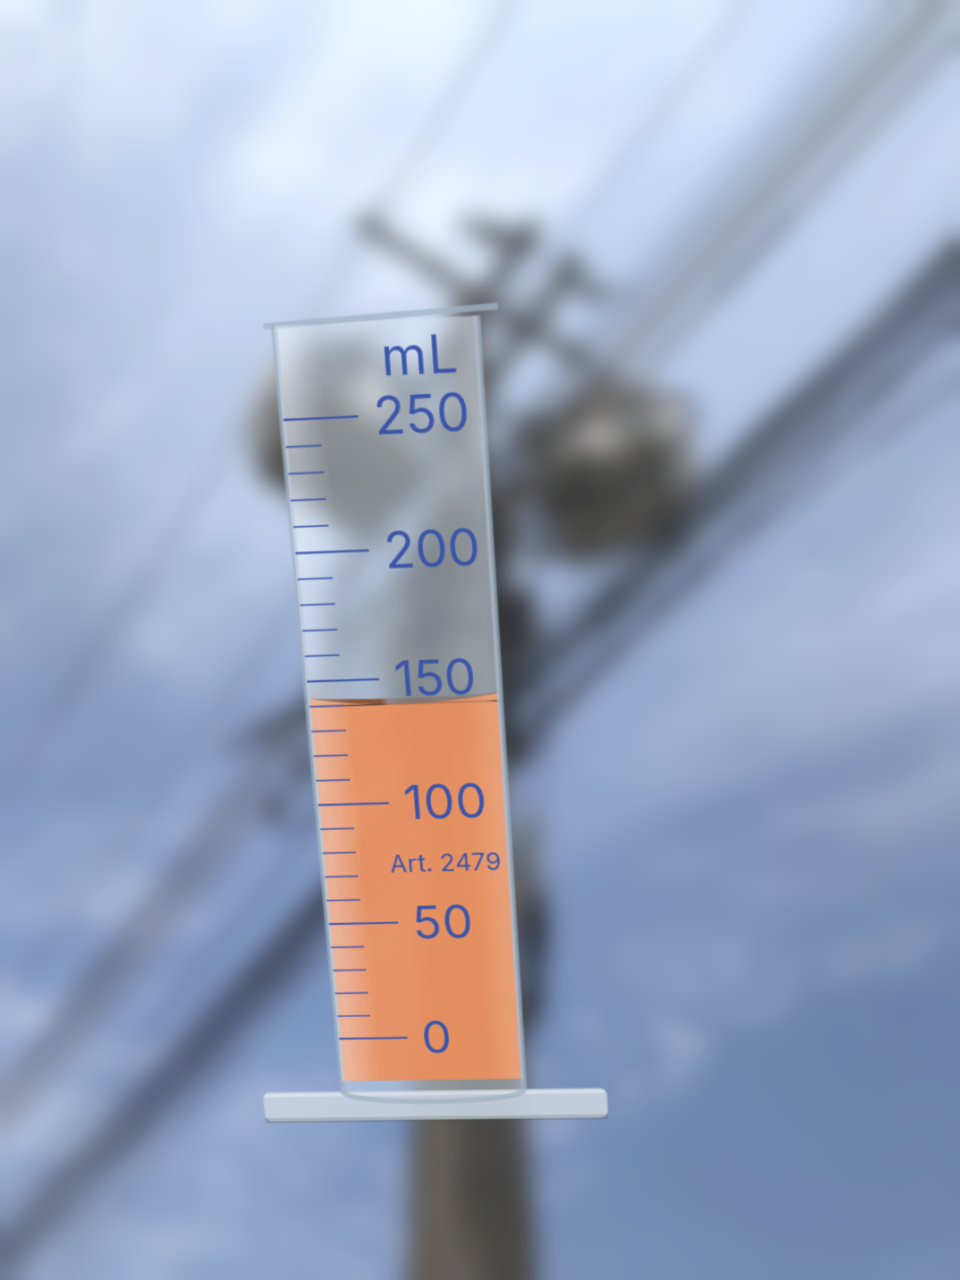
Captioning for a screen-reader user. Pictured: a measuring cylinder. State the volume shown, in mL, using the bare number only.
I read 140
